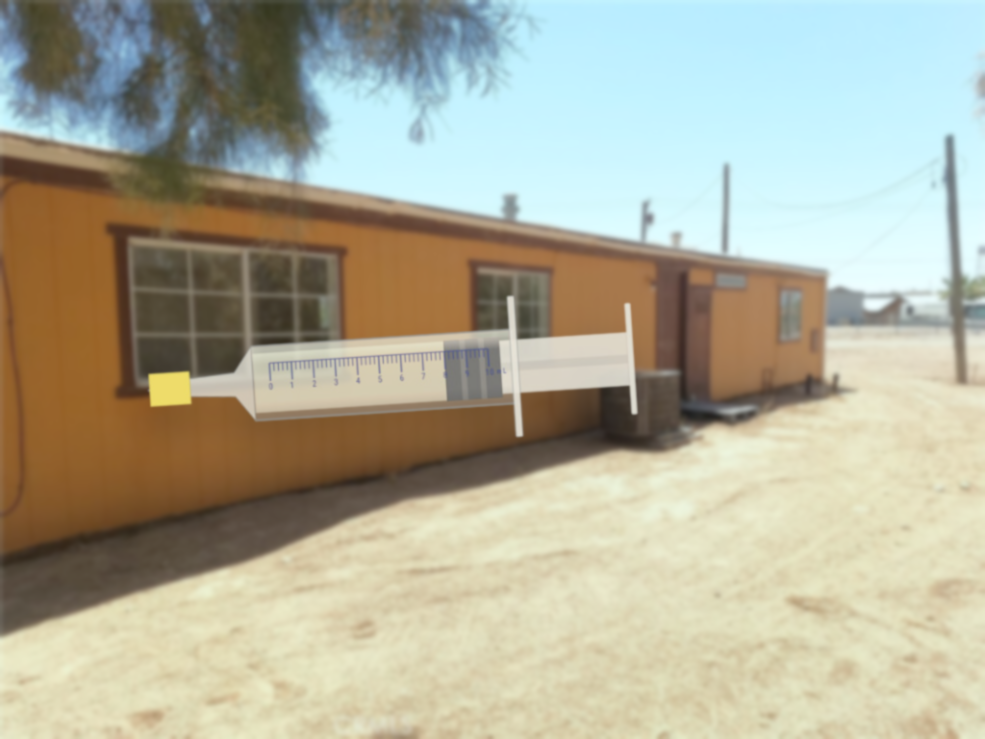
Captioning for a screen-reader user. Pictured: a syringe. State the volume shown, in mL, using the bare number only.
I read 8
